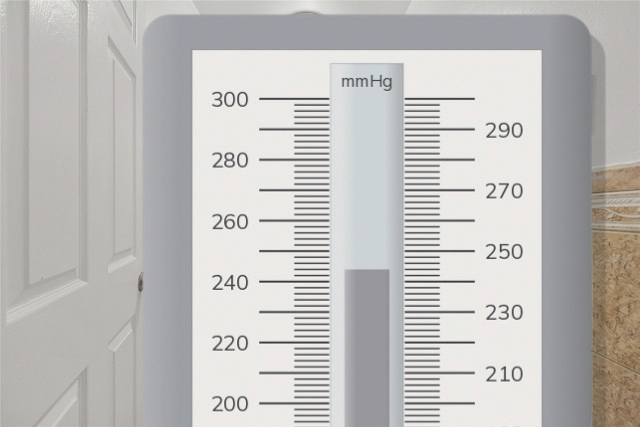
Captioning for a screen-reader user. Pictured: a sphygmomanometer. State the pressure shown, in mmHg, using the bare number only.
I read 244
